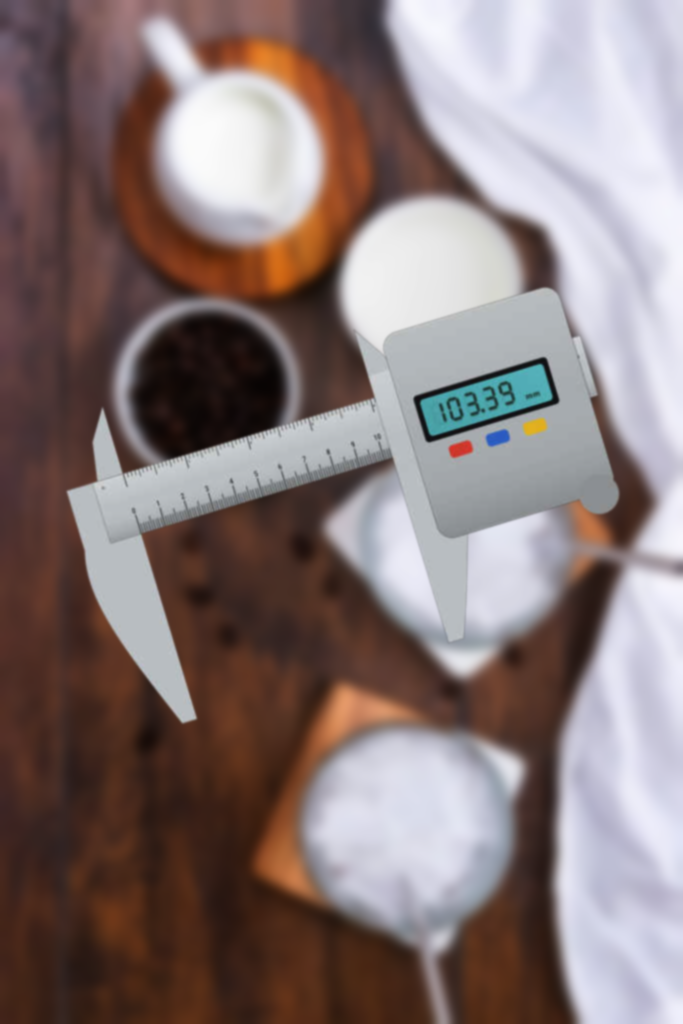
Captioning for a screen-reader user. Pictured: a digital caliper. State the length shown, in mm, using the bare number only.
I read 103.39
